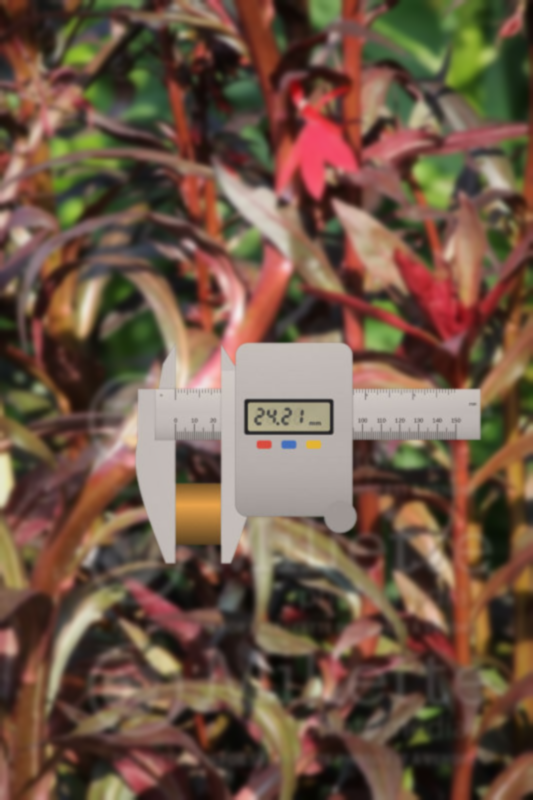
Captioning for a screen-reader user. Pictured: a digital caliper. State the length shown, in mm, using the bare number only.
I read 24.21
